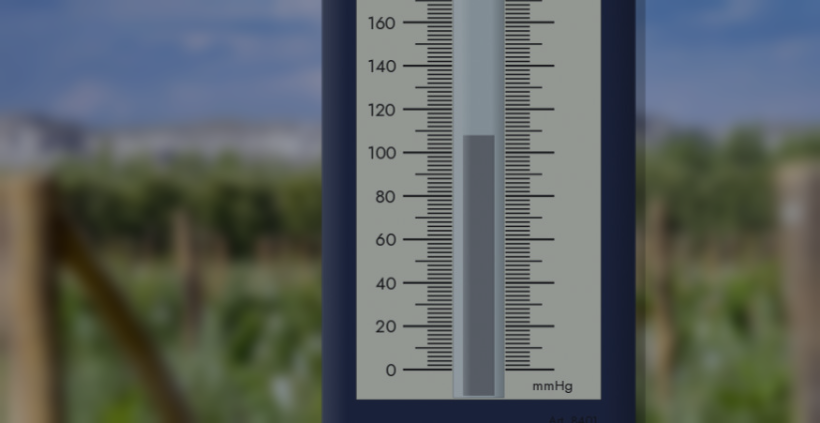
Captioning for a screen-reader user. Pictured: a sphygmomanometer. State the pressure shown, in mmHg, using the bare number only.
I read 108
